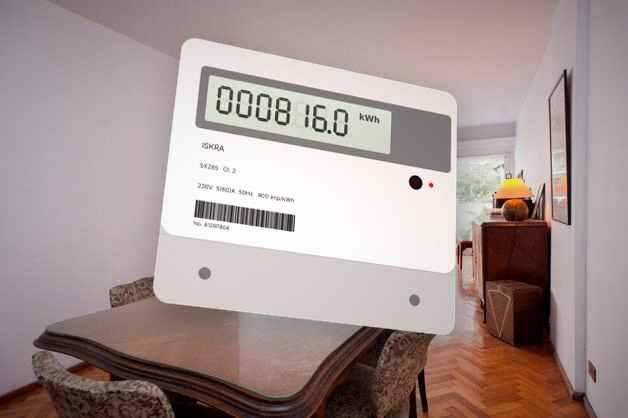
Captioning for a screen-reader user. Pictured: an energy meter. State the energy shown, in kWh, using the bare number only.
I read 816.0
